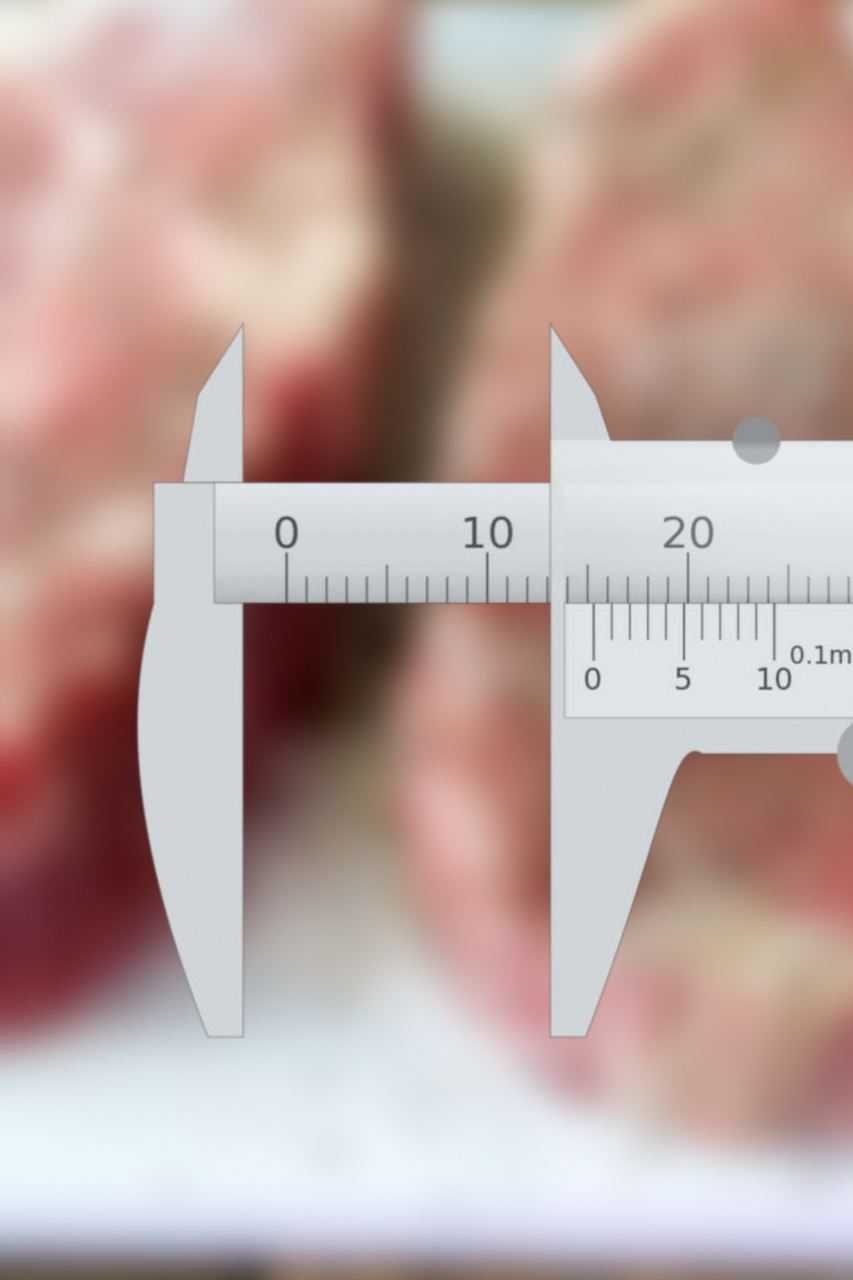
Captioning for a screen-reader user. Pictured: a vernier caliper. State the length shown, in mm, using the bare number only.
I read 15.3
